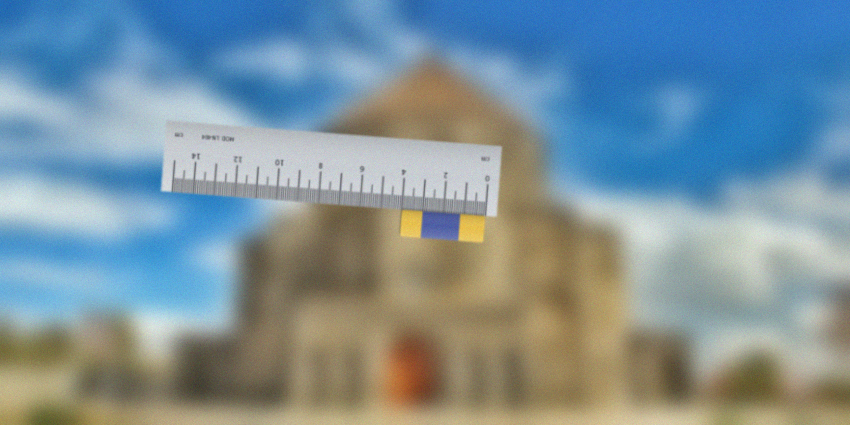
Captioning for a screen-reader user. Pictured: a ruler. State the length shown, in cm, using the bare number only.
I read 4
